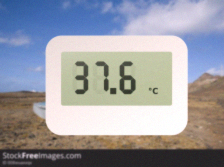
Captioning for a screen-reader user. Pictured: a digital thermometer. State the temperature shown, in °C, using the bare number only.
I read 37.6
